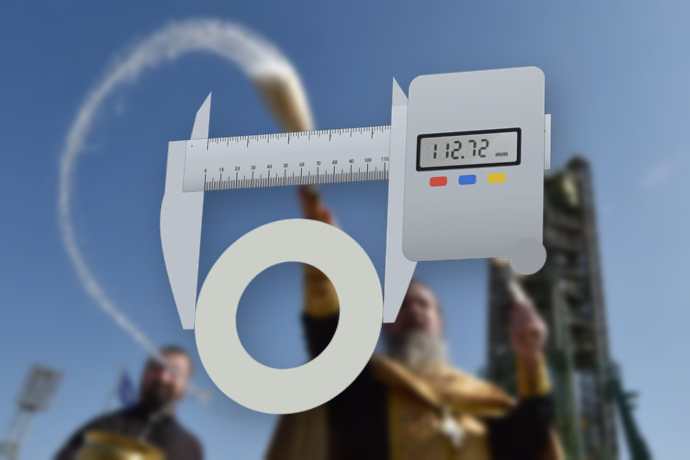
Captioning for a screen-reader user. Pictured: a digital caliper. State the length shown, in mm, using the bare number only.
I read 112.72
